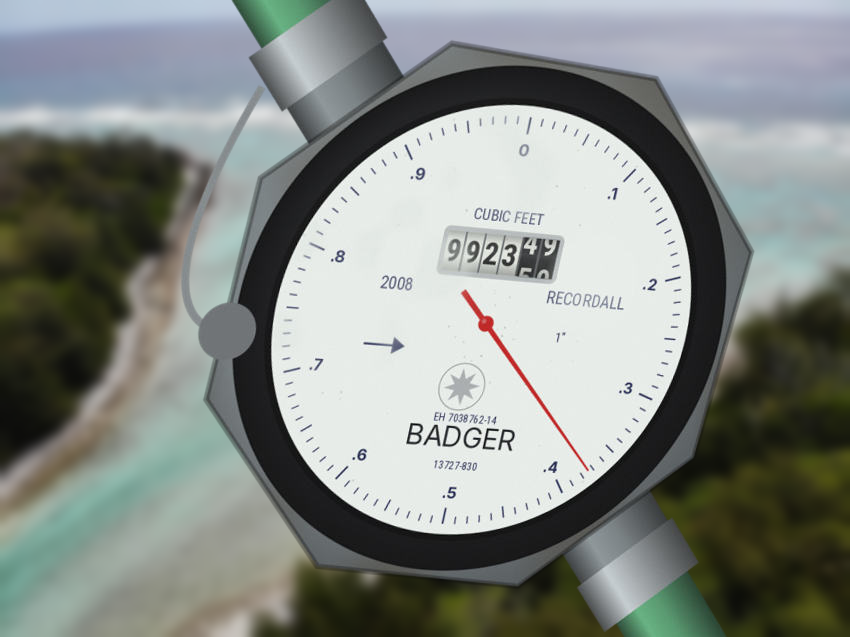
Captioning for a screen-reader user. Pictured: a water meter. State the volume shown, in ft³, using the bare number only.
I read 992349.37
